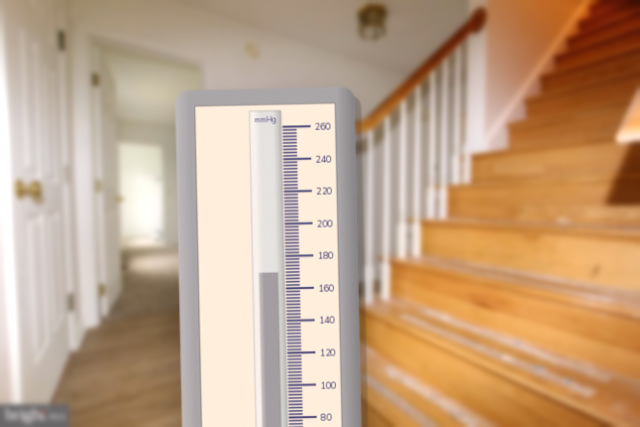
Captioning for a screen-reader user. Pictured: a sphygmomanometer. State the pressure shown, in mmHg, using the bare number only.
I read 170
